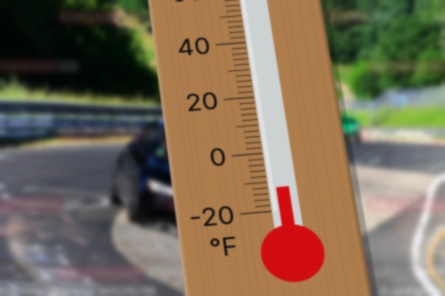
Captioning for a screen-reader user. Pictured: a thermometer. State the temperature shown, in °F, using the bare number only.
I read -12
